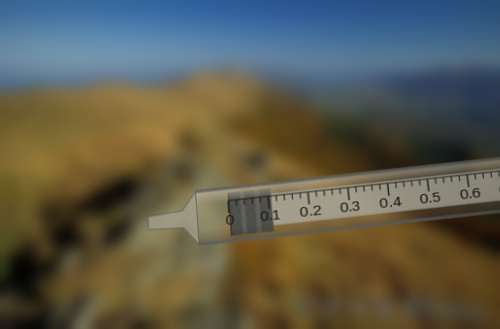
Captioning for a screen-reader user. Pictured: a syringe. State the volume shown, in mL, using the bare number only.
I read 0
